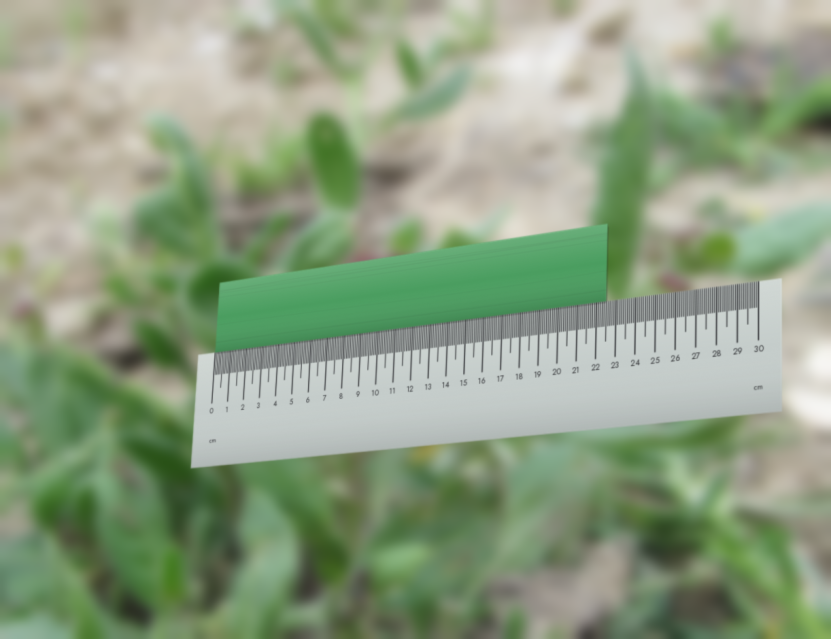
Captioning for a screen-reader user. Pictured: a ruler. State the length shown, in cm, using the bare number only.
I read 22.5
